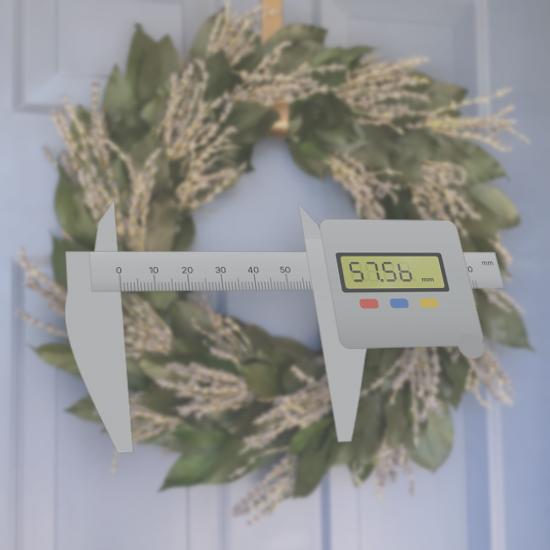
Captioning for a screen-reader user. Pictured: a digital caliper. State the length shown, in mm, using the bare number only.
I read 57.56
